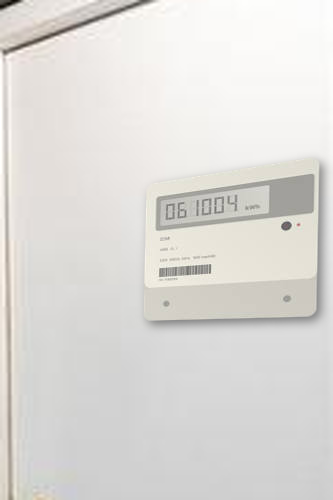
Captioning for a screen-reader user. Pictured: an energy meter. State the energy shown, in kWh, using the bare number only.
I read 61004
